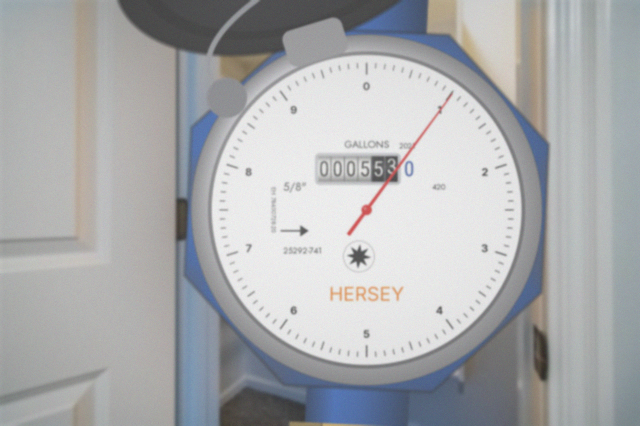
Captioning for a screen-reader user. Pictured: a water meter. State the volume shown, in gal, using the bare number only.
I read 5531.0
